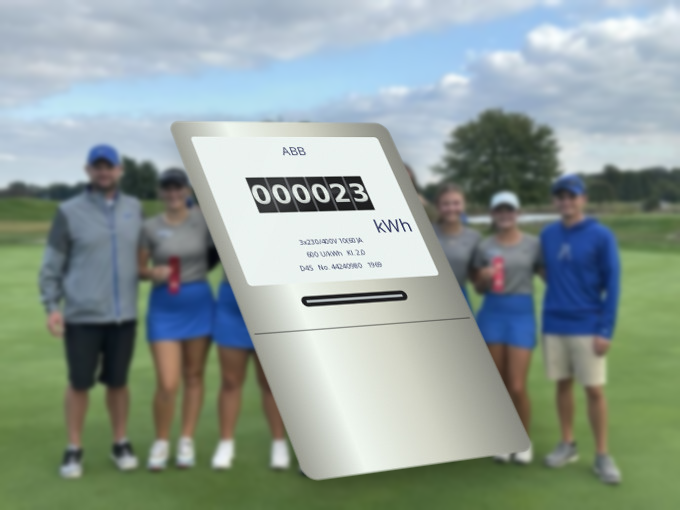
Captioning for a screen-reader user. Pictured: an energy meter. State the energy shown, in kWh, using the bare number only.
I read 23
